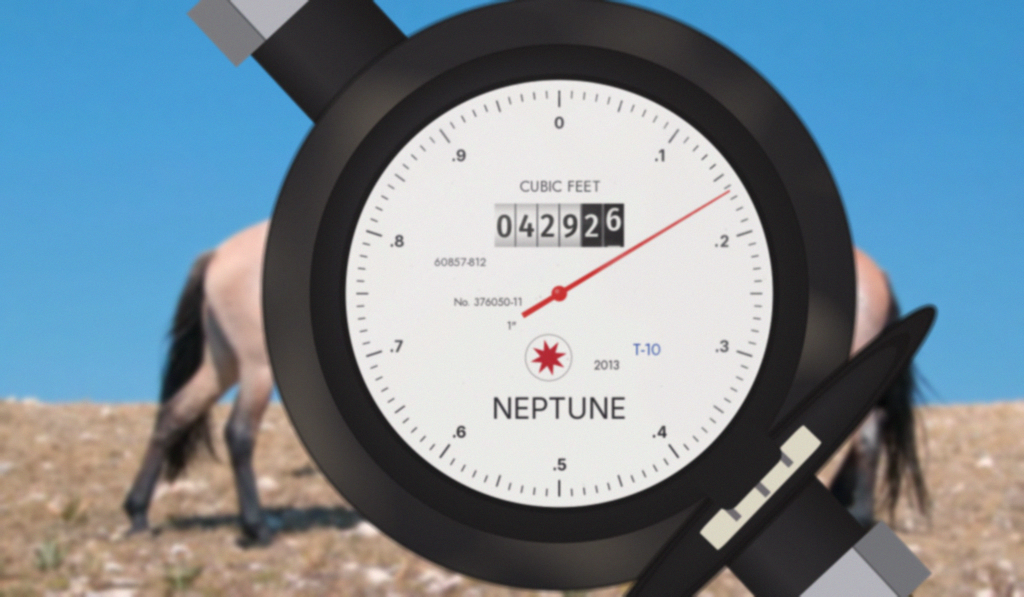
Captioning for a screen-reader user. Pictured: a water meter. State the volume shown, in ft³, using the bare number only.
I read 42926.16
